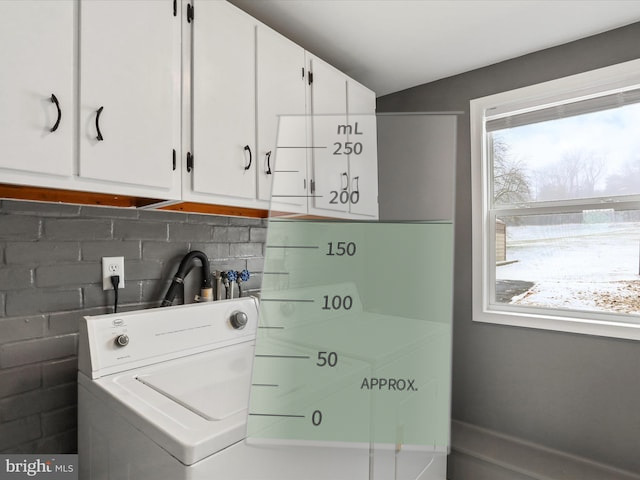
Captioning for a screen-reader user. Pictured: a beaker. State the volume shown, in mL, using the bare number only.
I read 175
